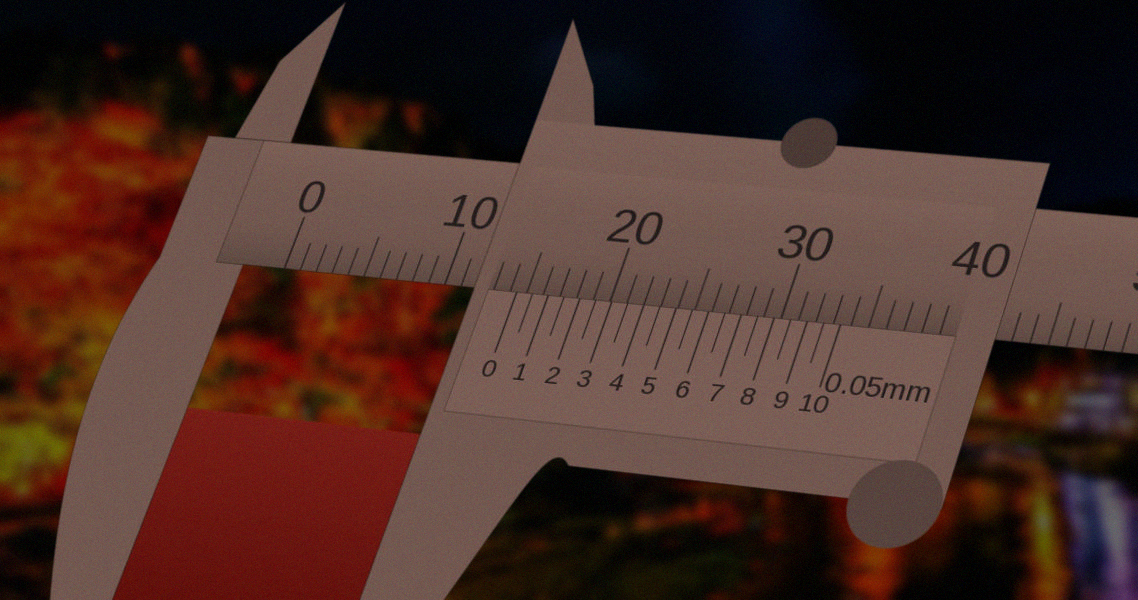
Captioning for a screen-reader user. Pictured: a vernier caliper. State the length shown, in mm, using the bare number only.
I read 14.4
